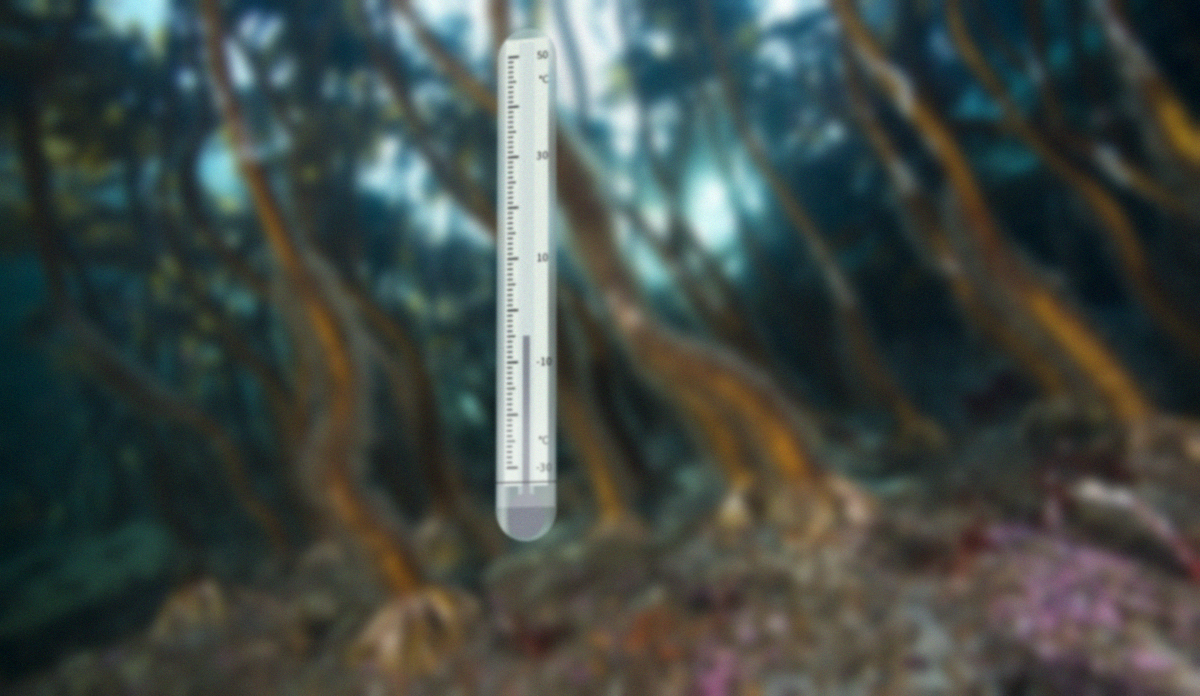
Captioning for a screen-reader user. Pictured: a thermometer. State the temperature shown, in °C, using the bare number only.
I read -5
